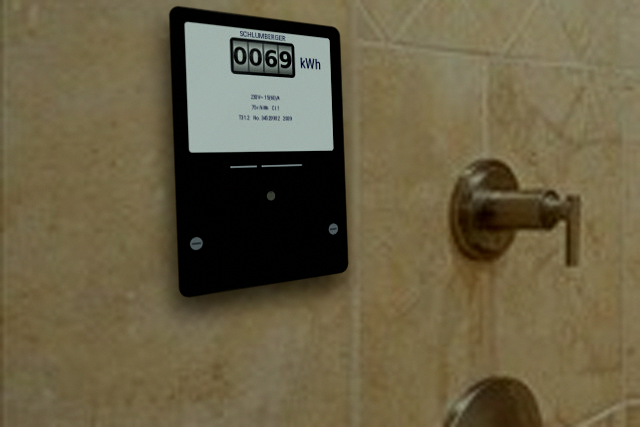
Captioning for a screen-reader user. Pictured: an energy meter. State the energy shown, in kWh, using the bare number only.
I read 69
